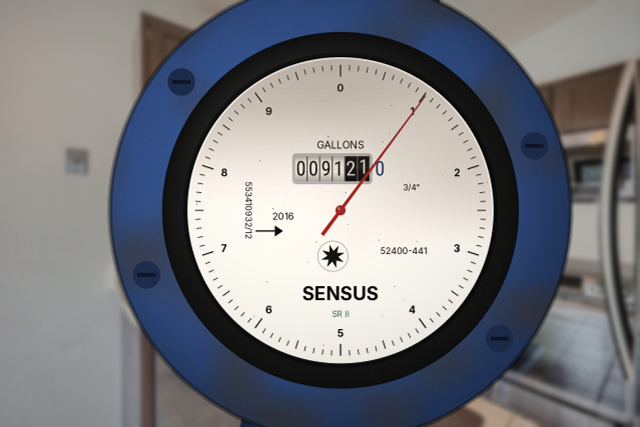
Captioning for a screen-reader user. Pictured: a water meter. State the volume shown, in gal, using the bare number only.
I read 91211.0
